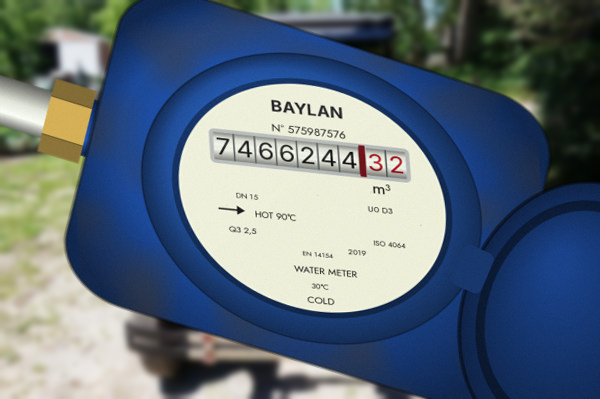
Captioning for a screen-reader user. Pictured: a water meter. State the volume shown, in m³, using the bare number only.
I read 7466244.32
